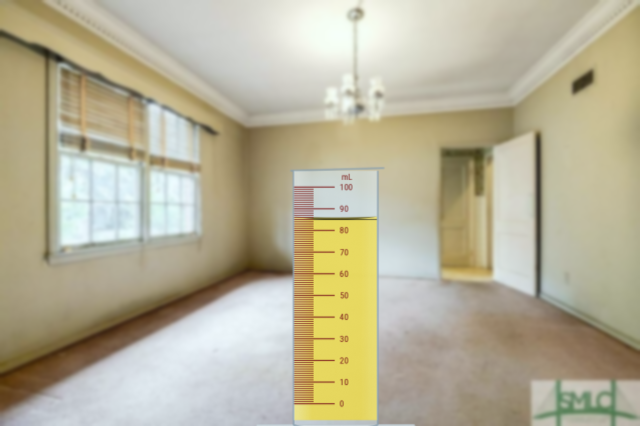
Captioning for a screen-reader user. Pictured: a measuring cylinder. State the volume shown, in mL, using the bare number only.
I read 85
